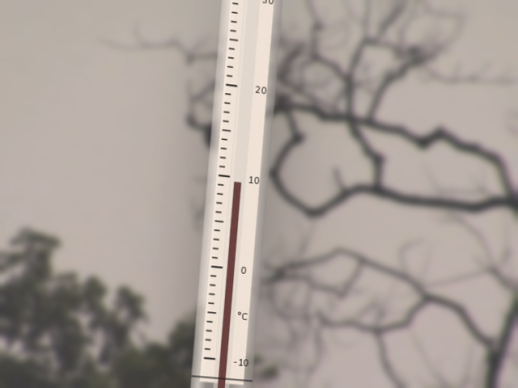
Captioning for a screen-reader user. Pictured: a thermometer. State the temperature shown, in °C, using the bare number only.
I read 9.5
